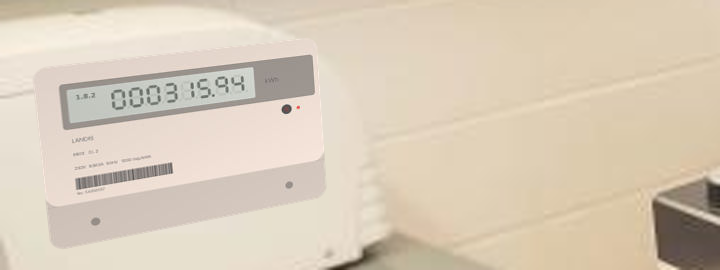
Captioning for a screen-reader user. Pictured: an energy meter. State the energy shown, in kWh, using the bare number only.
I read 315.94
